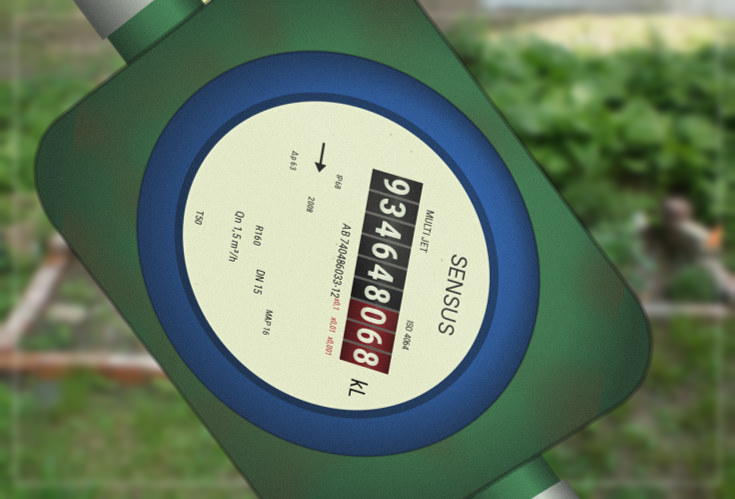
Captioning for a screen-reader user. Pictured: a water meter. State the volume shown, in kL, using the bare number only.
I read 934648.068
